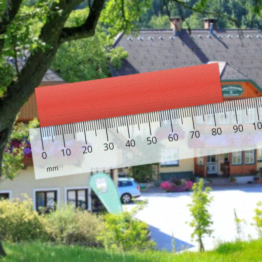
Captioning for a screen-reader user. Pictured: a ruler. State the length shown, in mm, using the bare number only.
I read 85
